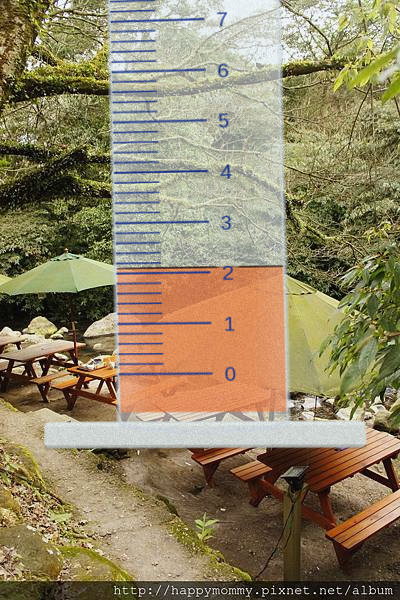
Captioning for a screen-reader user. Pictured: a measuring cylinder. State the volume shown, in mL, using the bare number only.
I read 2.1
